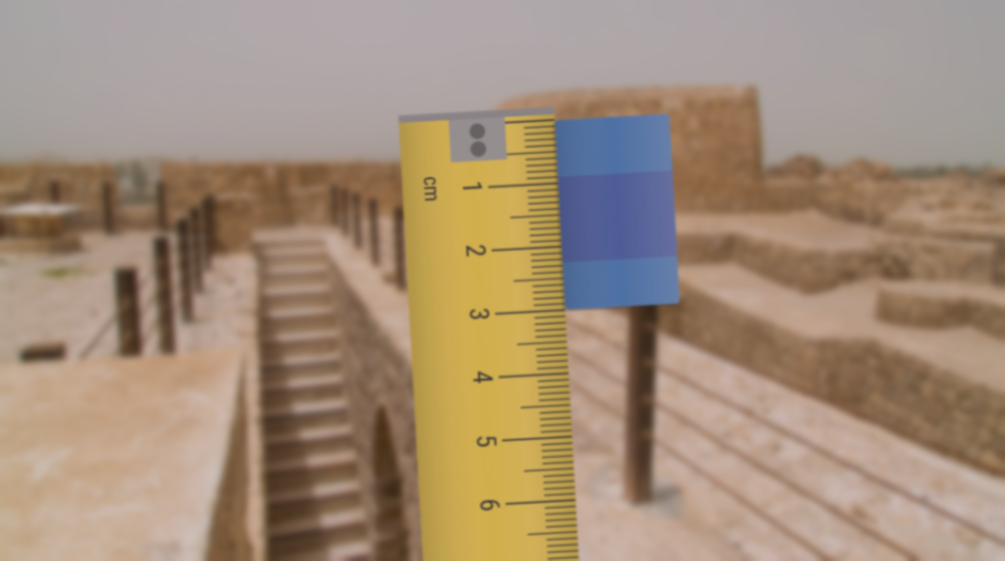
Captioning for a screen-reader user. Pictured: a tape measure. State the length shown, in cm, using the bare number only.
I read 3
